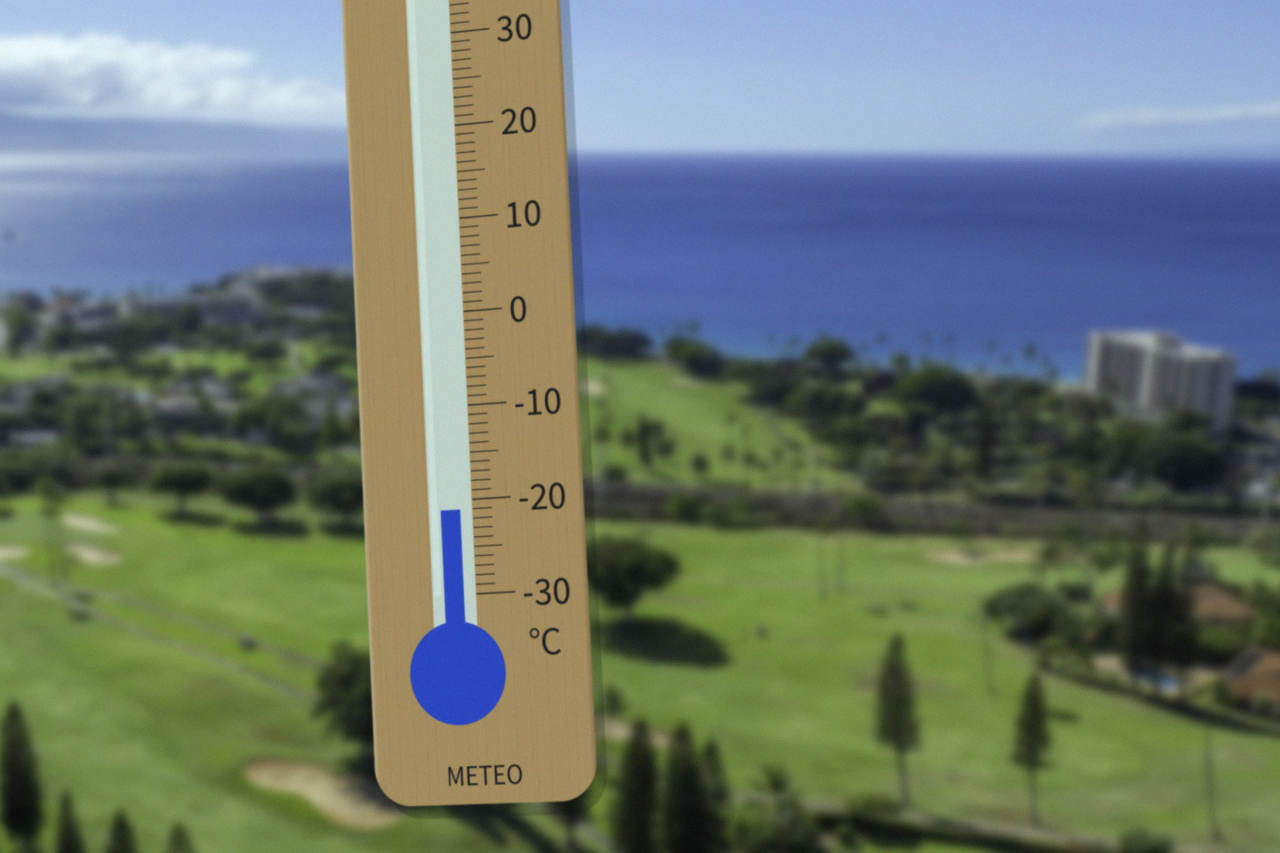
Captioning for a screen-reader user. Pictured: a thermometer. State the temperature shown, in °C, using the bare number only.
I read -21
